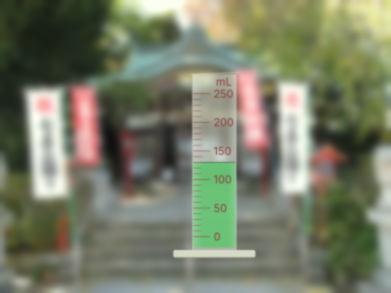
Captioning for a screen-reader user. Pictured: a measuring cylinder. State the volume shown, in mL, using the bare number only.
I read 130
